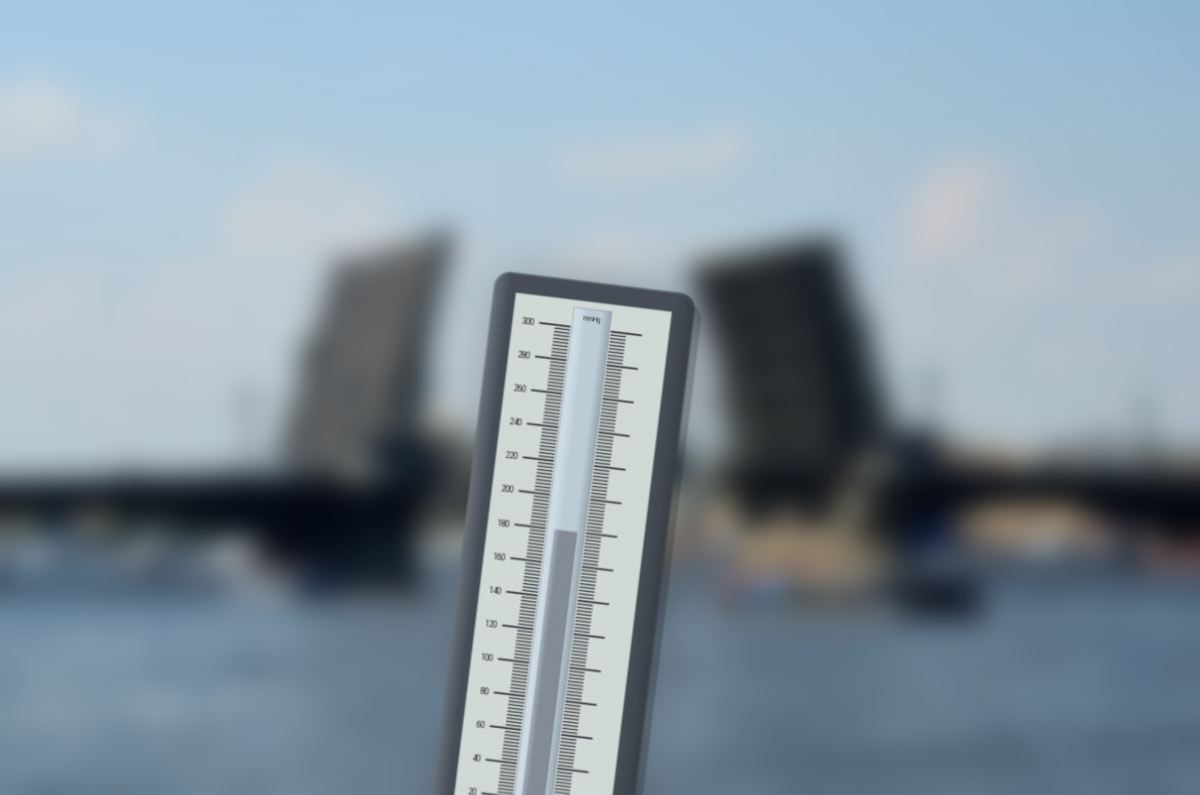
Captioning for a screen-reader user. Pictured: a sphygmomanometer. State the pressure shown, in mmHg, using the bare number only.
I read 180
